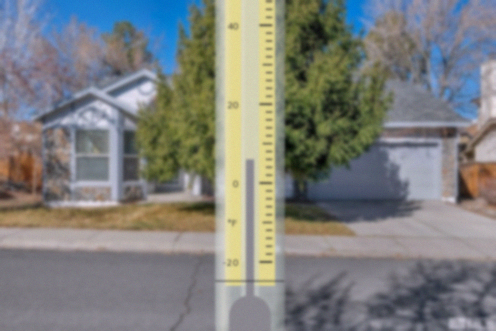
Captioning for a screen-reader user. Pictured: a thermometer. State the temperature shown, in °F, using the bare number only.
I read 6
